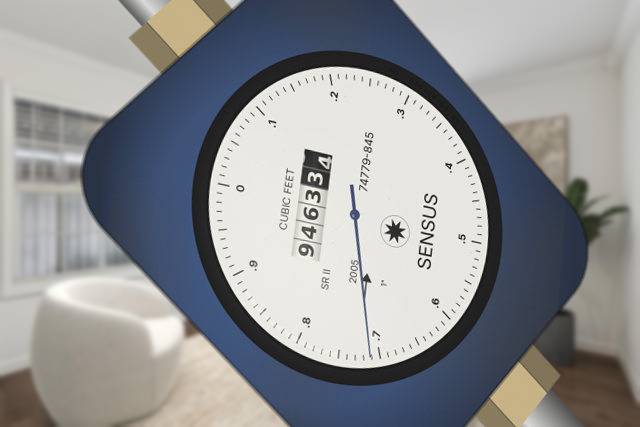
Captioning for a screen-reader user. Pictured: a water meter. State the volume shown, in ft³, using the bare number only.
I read 946333.71
